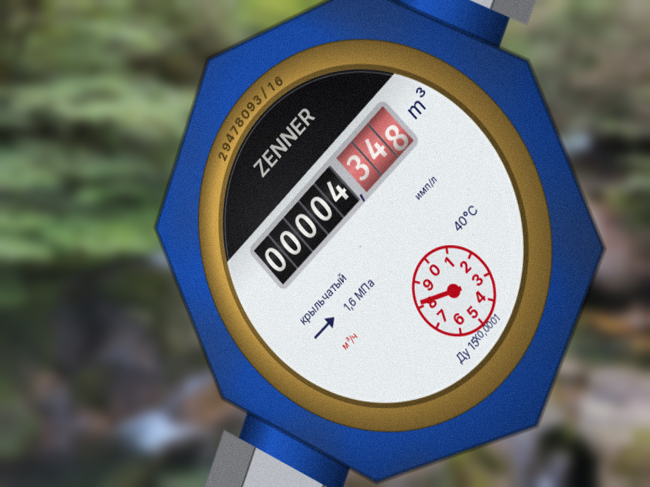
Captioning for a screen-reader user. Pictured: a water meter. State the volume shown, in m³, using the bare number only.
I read 4.3478
